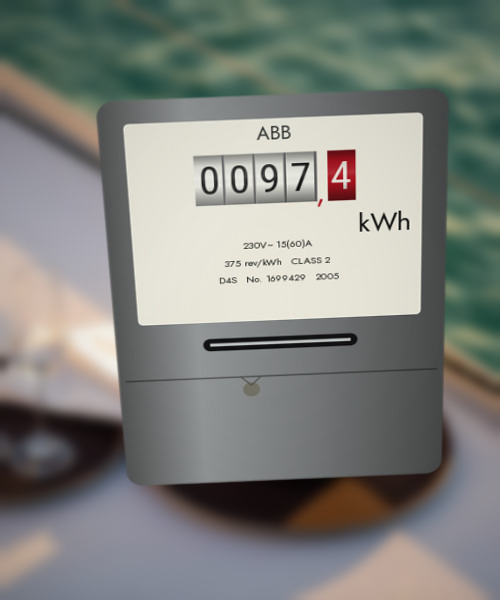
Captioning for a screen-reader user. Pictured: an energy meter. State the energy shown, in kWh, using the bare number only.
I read 97.4
